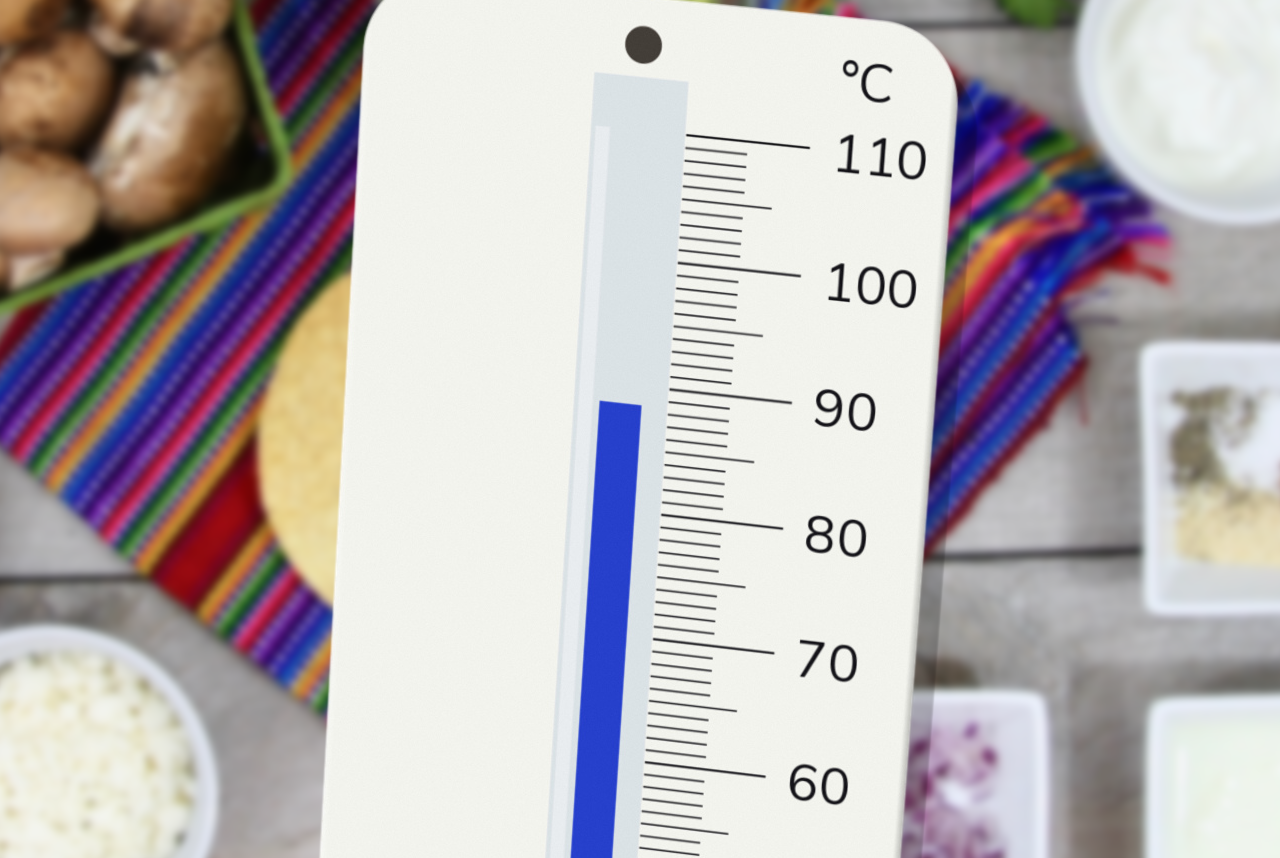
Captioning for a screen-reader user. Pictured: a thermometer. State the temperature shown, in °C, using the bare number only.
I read 88.5
